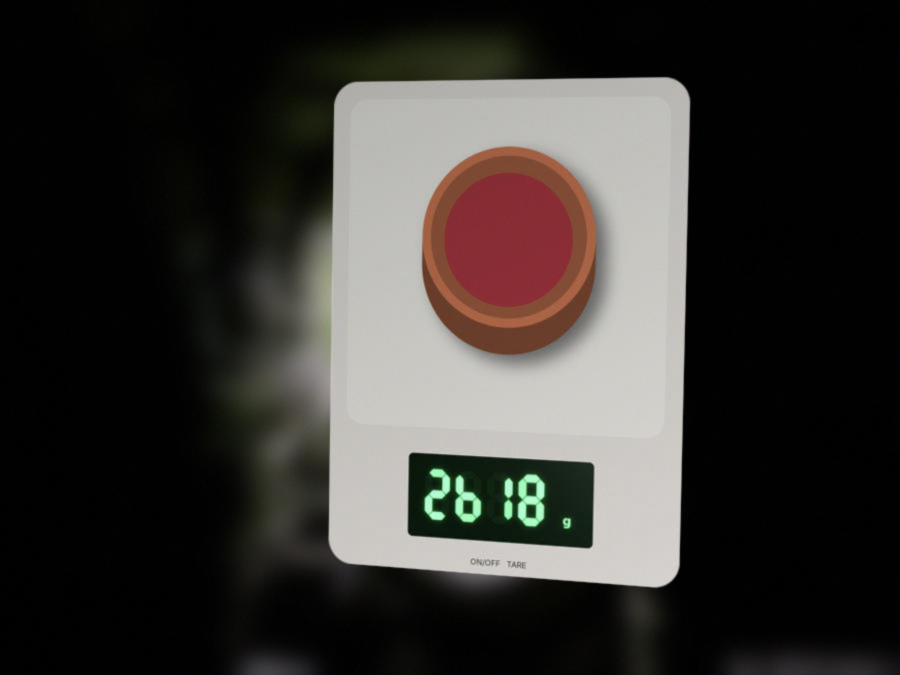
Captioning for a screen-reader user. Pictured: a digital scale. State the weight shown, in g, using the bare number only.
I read 2618
